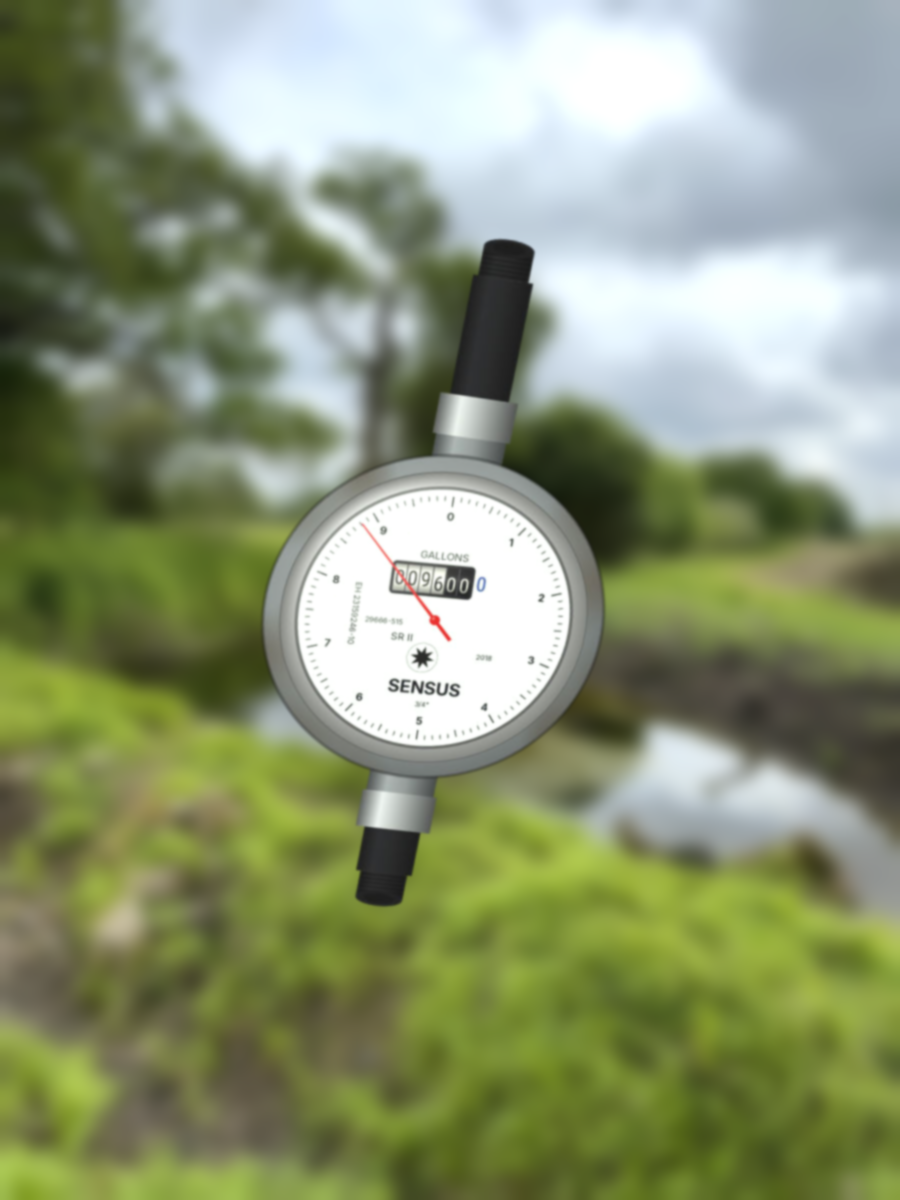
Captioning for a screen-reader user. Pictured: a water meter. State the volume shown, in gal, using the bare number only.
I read 95998.8
